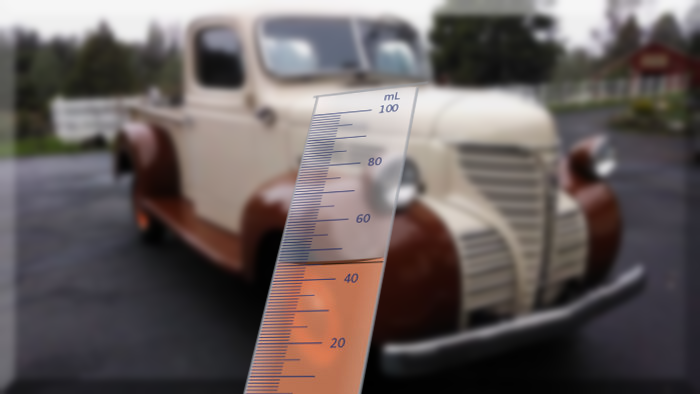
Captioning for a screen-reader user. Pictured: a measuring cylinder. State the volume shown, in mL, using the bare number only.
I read 45
